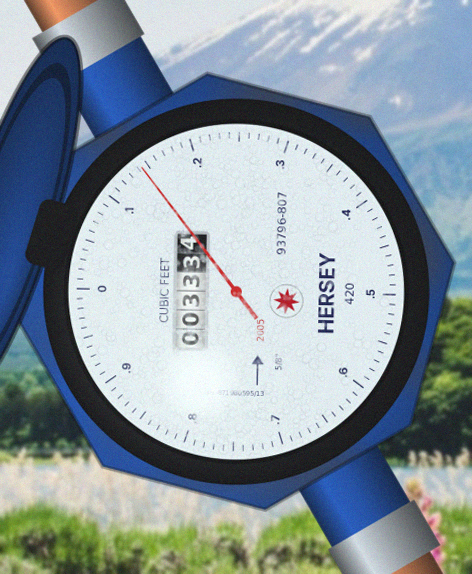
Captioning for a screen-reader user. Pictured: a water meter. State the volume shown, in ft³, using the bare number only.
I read 3334.14
